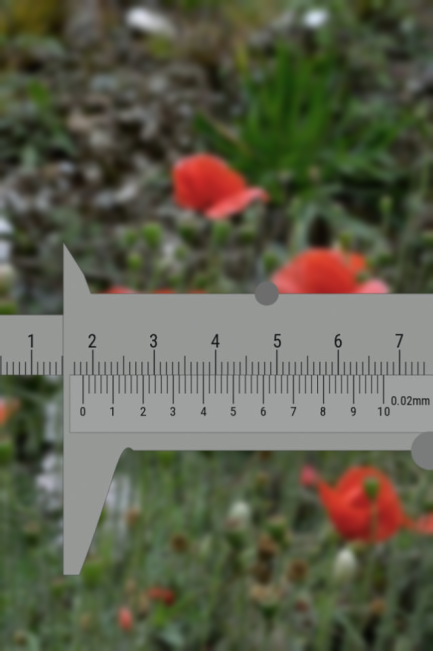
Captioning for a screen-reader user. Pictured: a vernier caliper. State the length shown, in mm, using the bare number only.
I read 18.4
